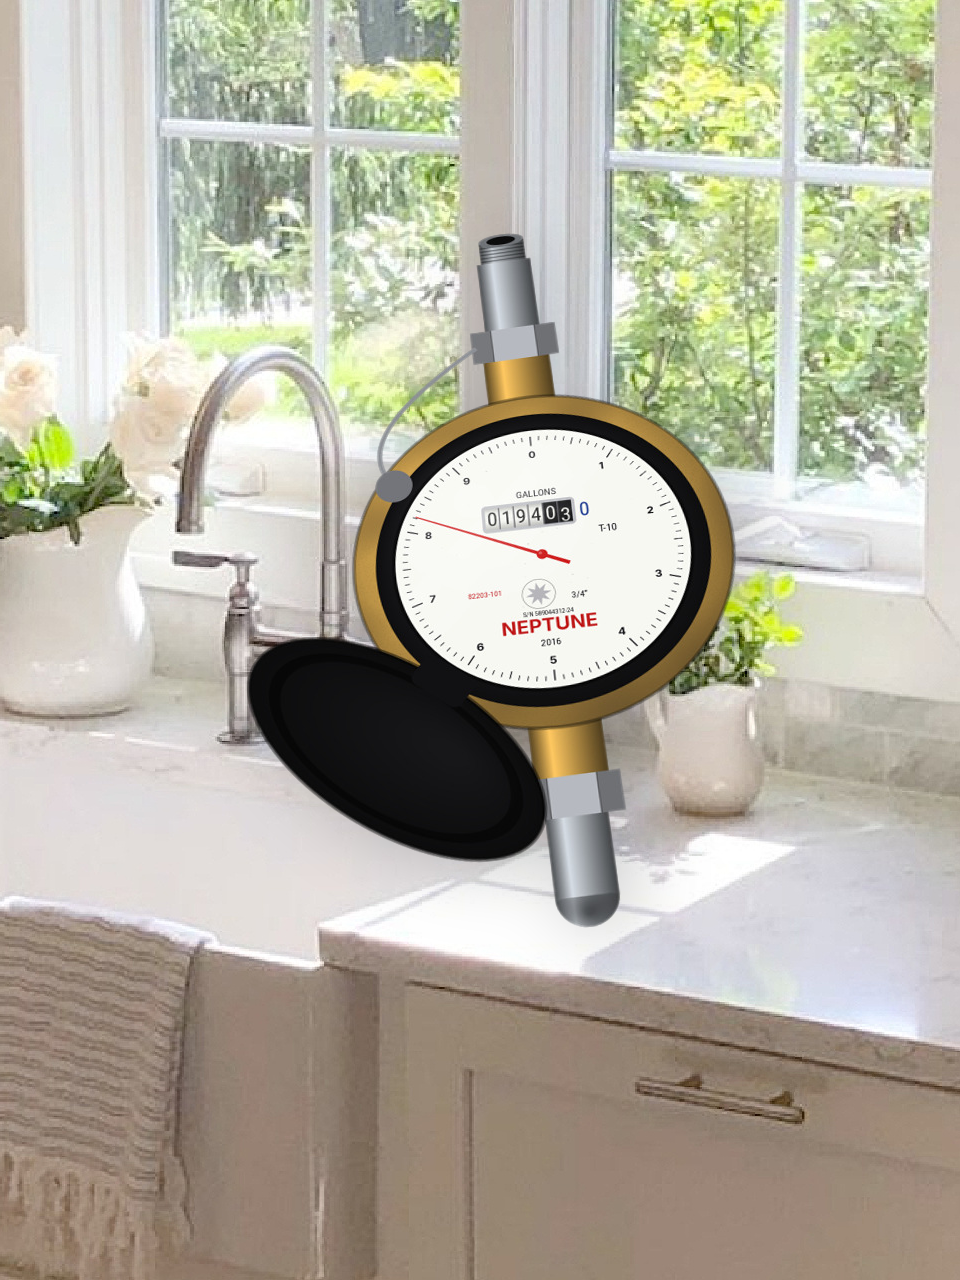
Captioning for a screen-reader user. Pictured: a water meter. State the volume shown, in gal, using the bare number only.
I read 194028.2
